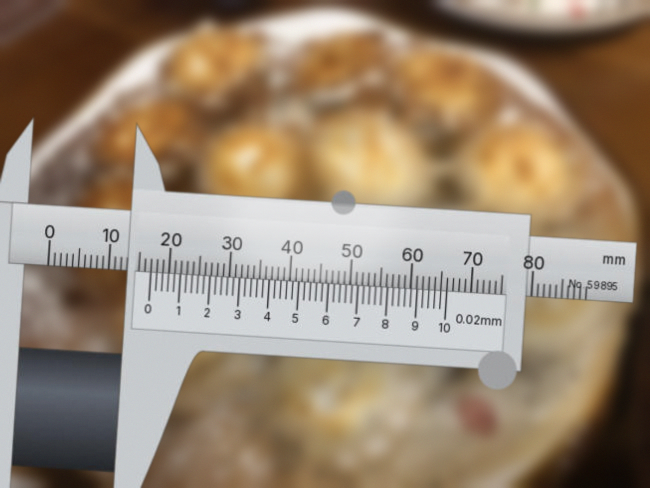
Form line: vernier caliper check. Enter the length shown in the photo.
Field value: 17.0 mm
